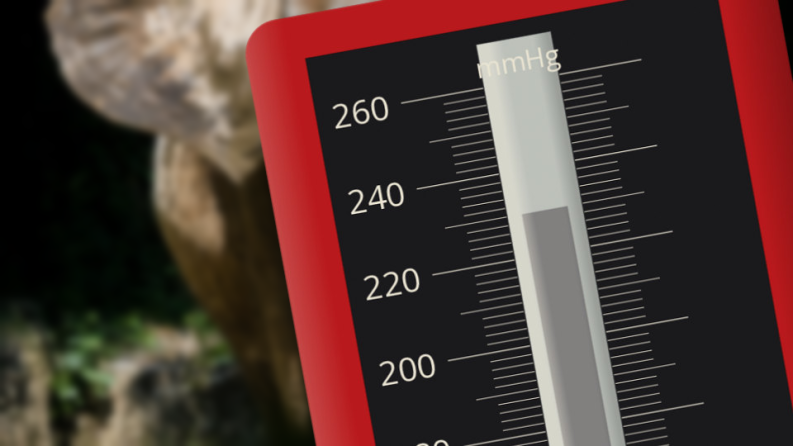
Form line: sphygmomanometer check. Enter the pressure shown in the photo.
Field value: 230 mmHg
